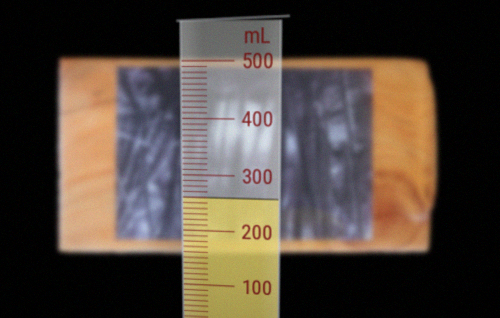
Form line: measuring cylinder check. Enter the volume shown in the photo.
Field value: 260 mL
